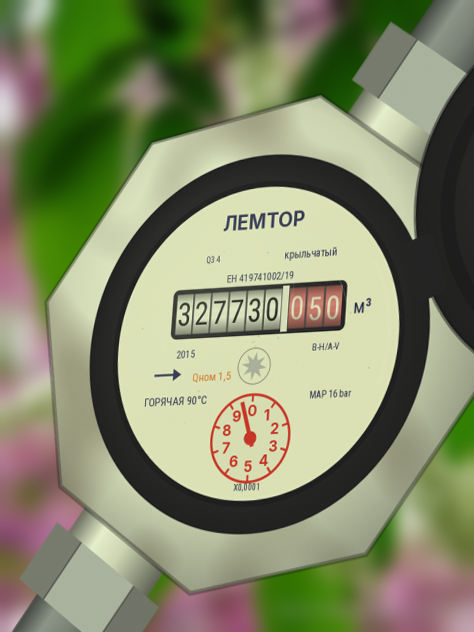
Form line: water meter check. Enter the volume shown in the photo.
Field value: 327730.0499 m³
